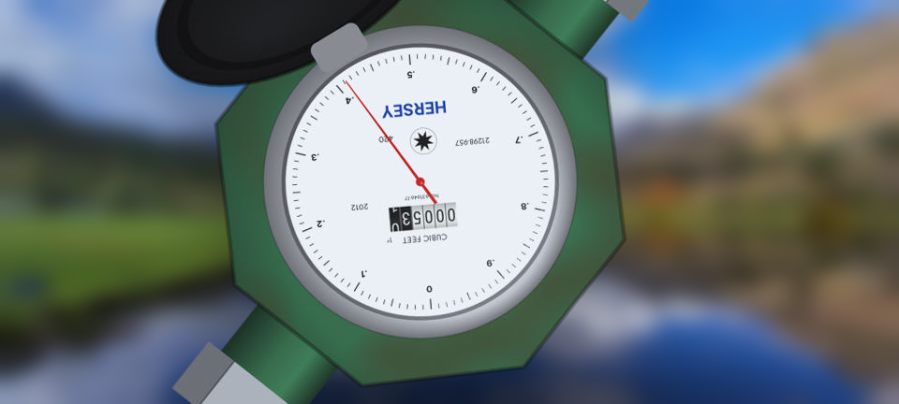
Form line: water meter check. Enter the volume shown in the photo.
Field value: 530.41 ft³
